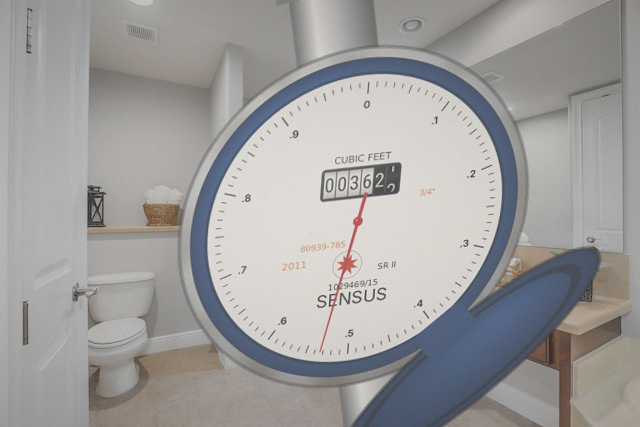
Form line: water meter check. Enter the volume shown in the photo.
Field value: 3621.53 ft³
